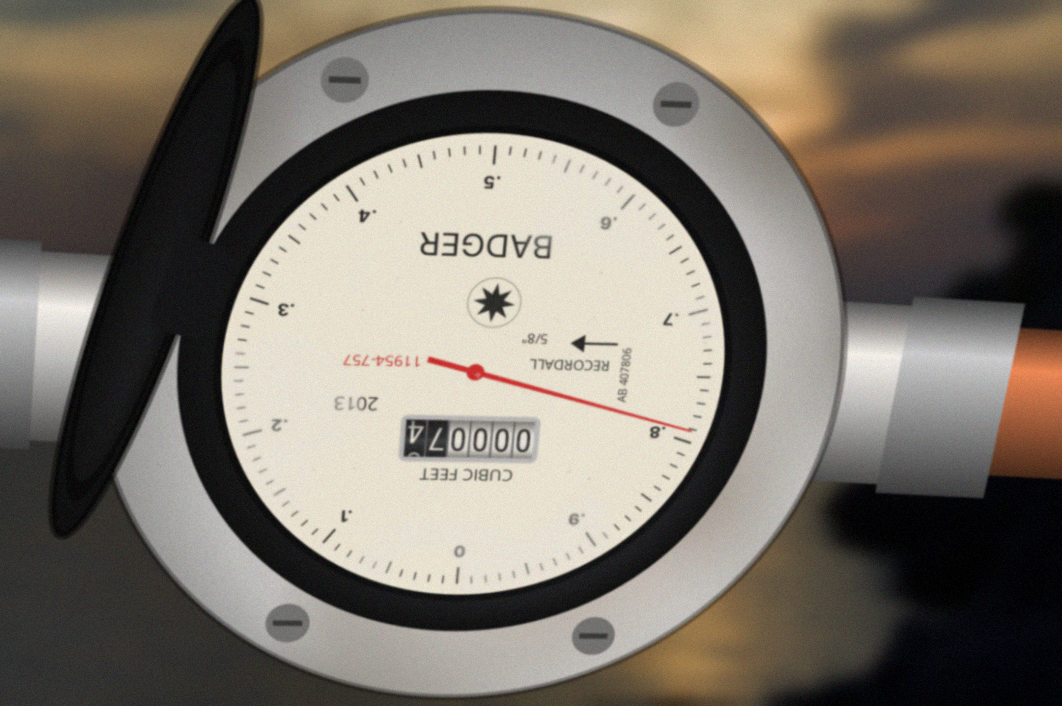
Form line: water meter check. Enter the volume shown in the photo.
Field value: 73.79 ft³
